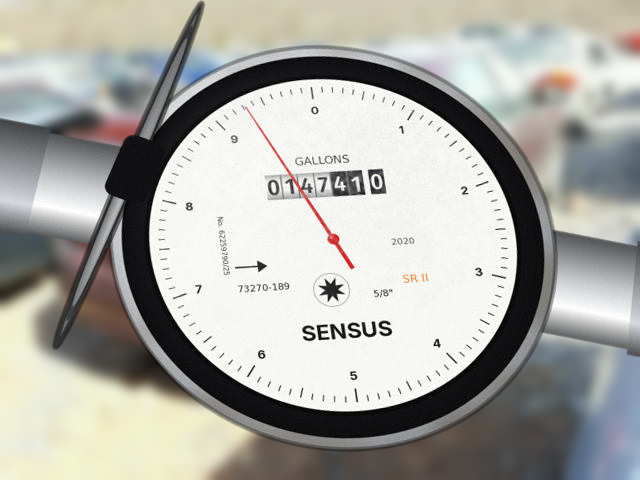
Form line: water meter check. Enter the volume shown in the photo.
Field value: 147409.3 gal
